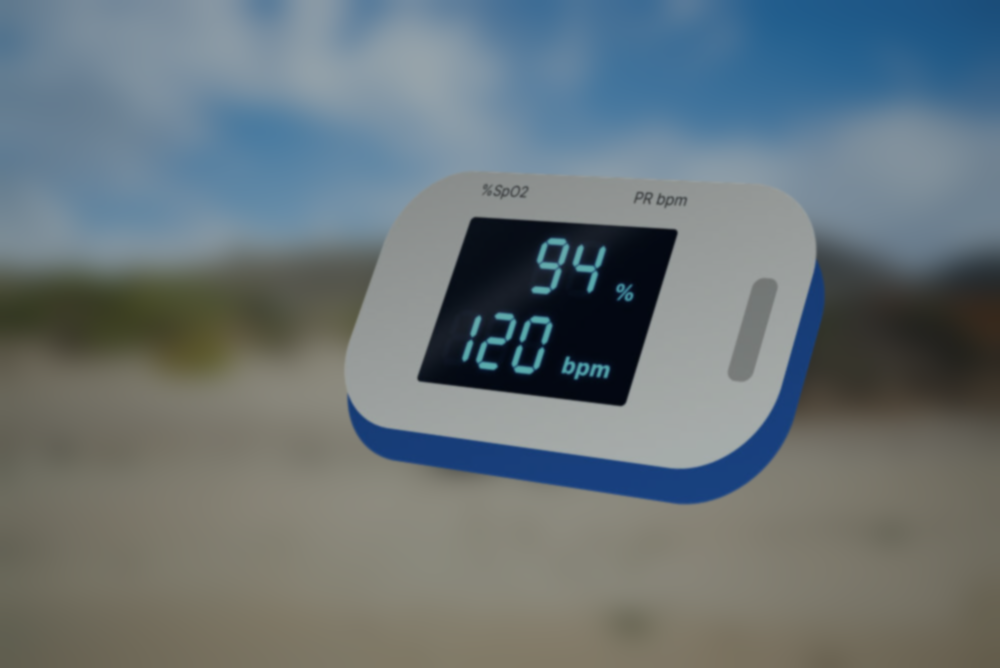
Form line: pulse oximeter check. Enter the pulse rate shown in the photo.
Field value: 120 bpm
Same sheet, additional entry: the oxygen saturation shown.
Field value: 94 %
